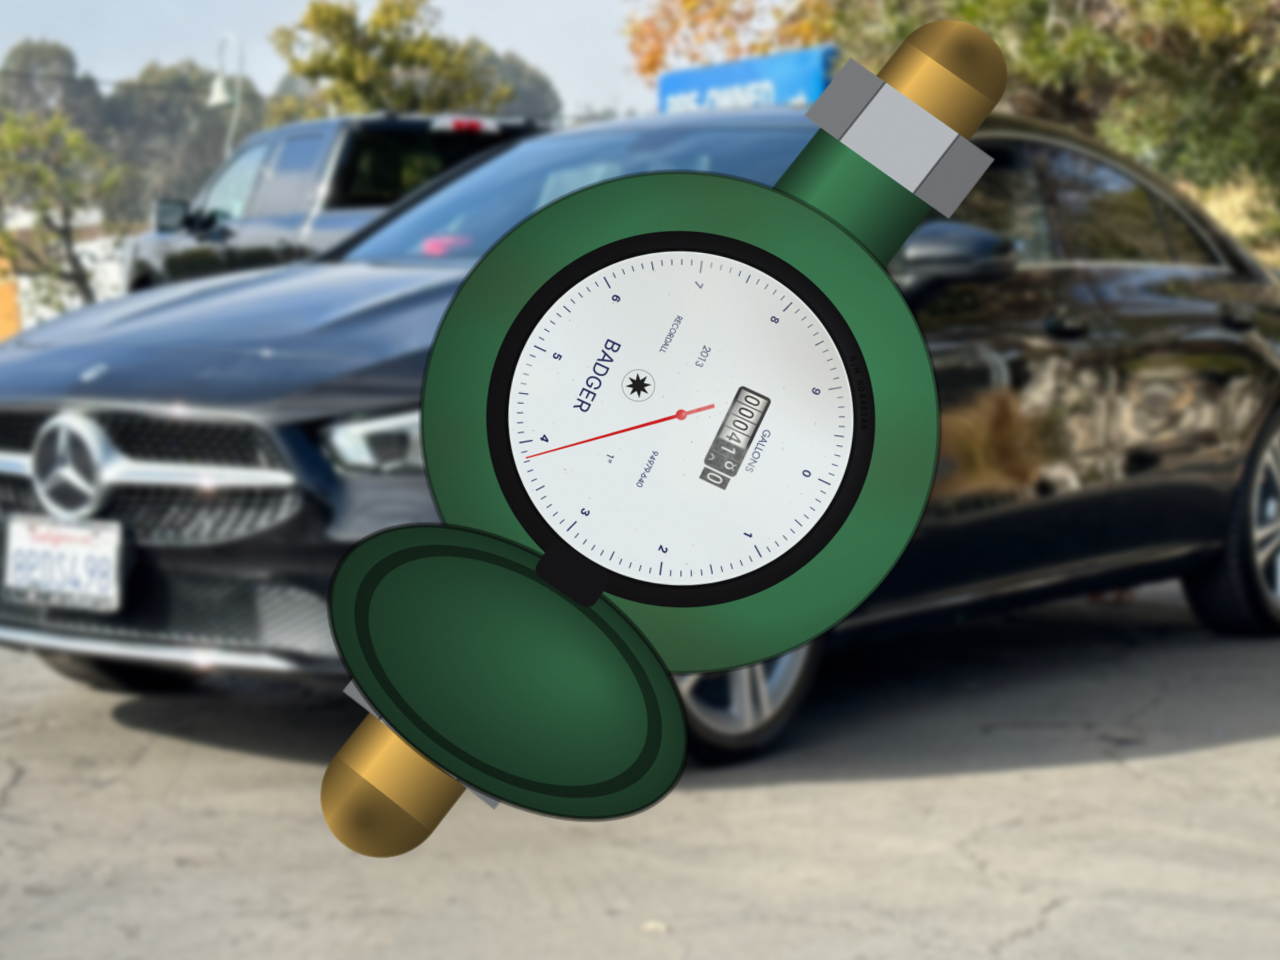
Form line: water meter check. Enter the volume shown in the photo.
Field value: 4183.8 gal
